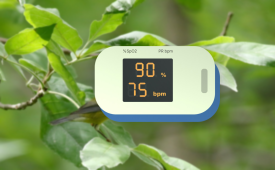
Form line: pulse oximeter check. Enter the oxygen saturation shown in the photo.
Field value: 90 %
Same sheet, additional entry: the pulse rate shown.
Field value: 75 bpm
